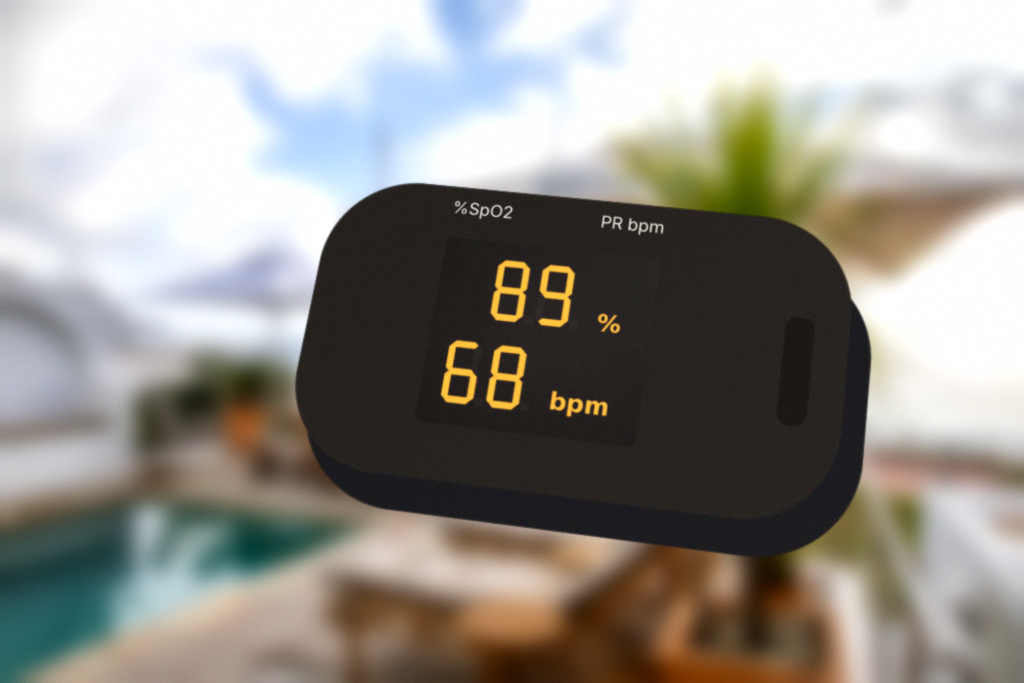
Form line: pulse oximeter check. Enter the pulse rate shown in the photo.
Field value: 68 bpm
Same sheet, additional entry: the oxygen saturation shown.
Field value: 89 %
